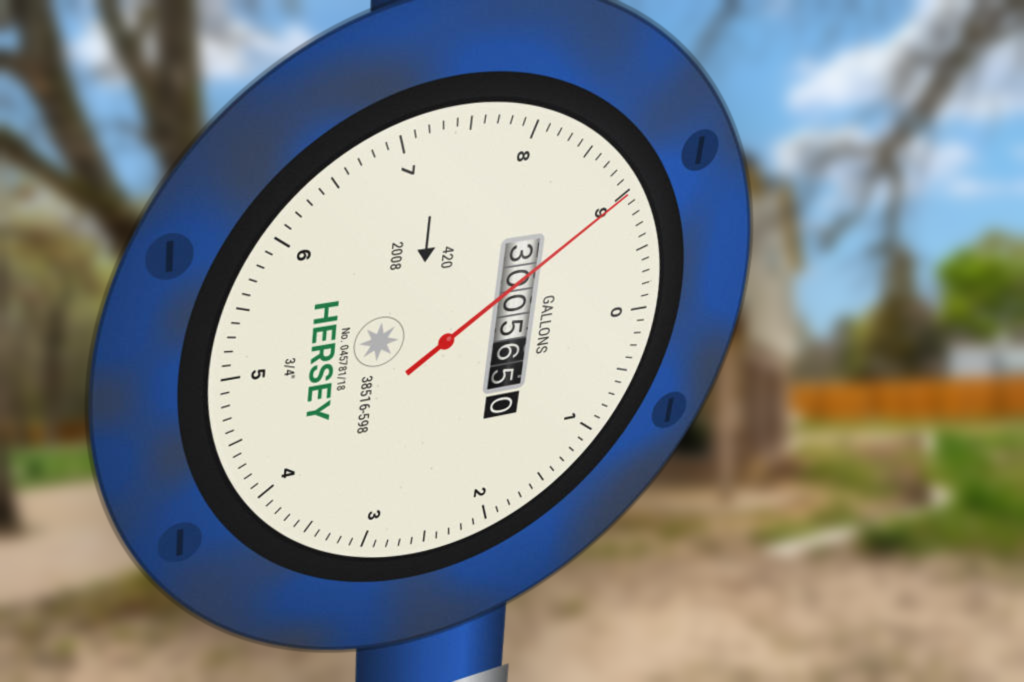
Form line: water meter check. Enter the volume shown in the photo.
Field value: 3005649.0 gal
